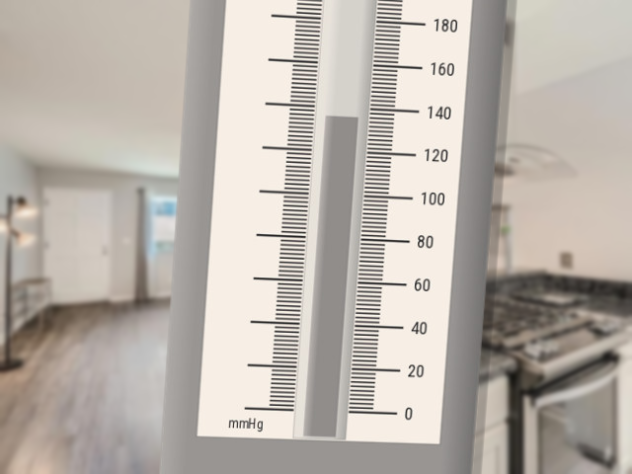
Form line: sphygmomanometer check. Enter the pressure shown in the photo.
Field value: 136 mmHg
